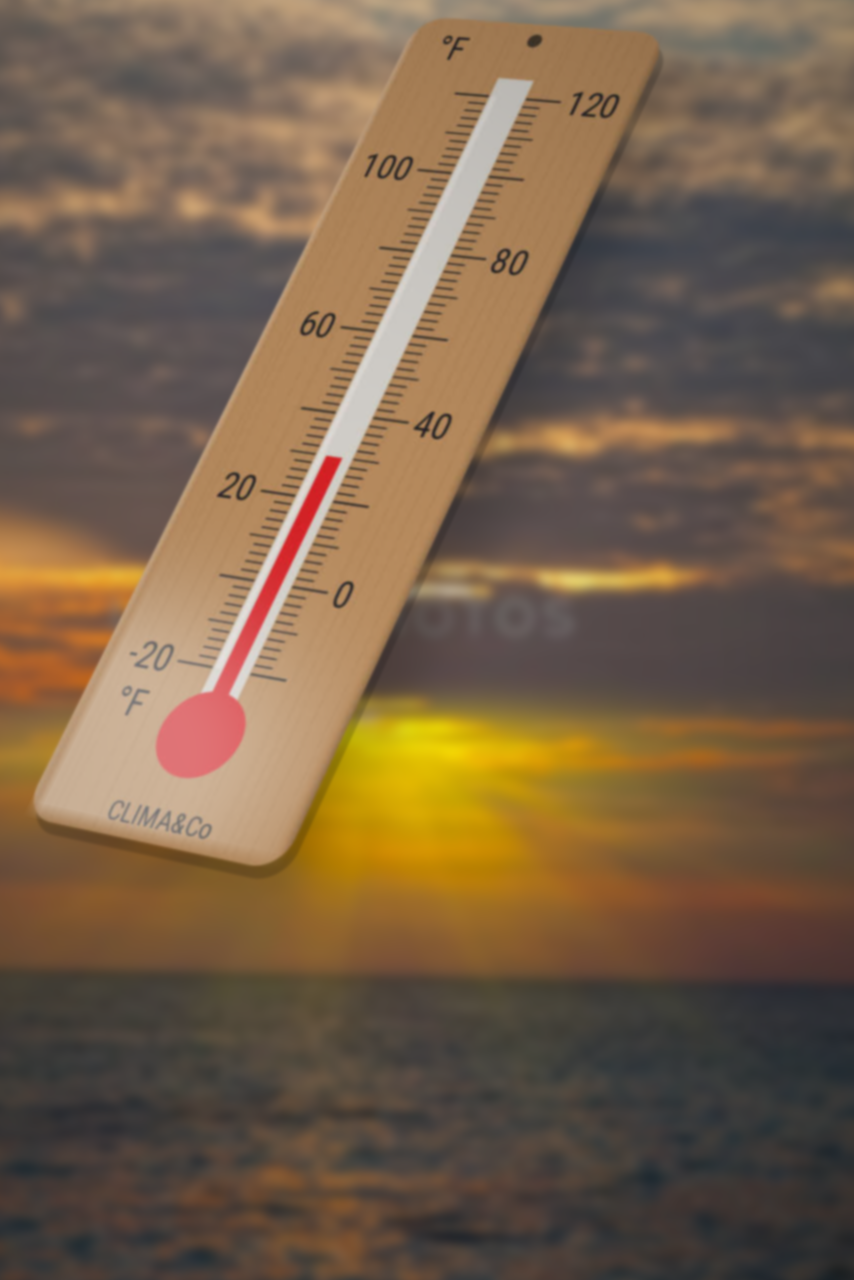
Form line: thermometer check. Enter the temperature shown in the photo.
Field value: 30 °F
